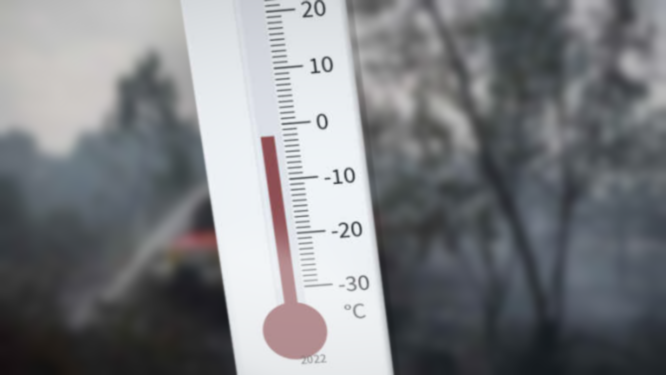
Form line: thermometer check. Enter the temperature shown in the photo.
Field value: -2 °C
